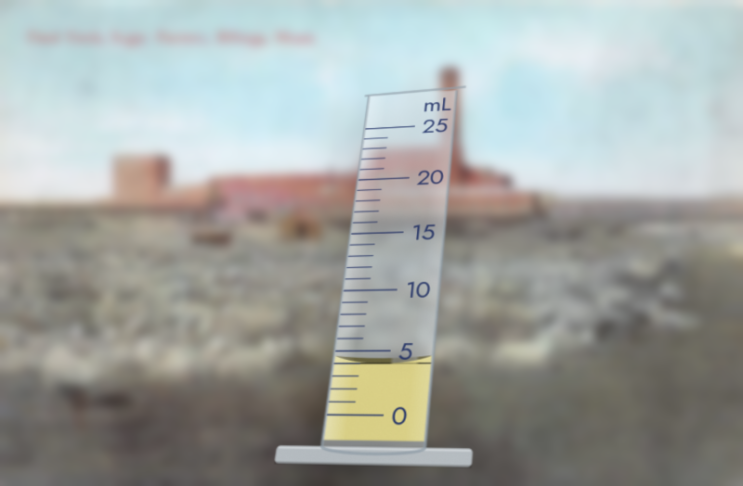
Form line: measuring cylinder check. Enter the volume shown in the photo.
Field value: 4 mL
